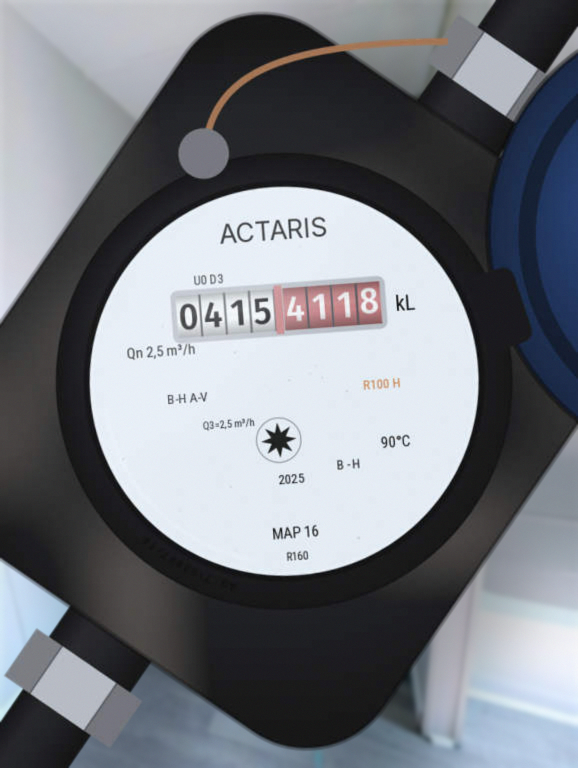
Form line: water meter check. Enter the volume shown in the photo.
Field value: 415.4118 kL
